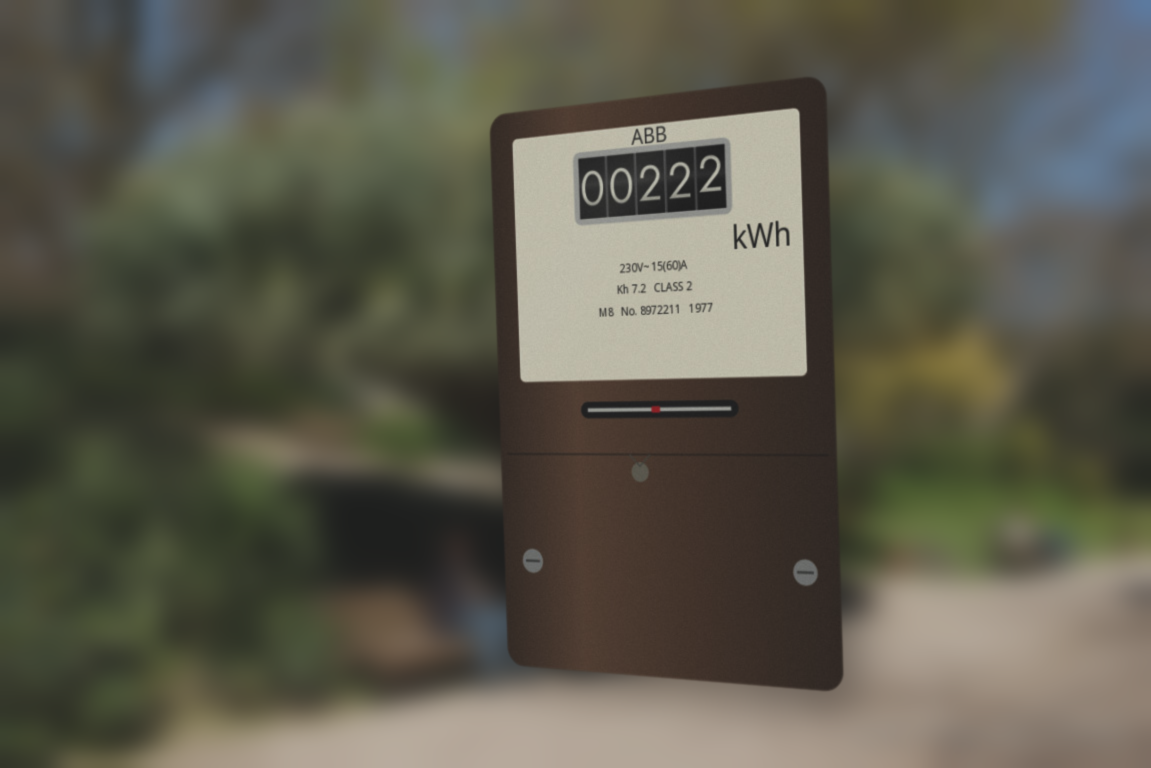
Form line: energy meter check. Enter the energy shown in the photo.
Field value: 222 kWh
